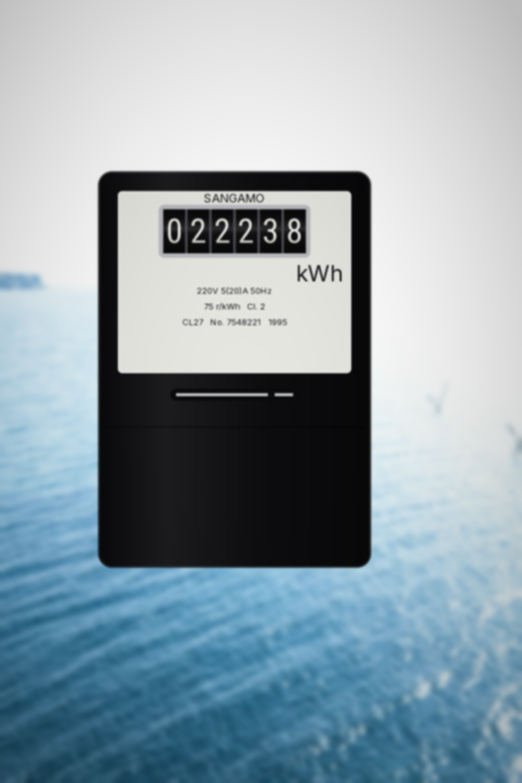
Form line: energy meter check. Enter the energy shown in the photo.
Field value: 22238 kWh
